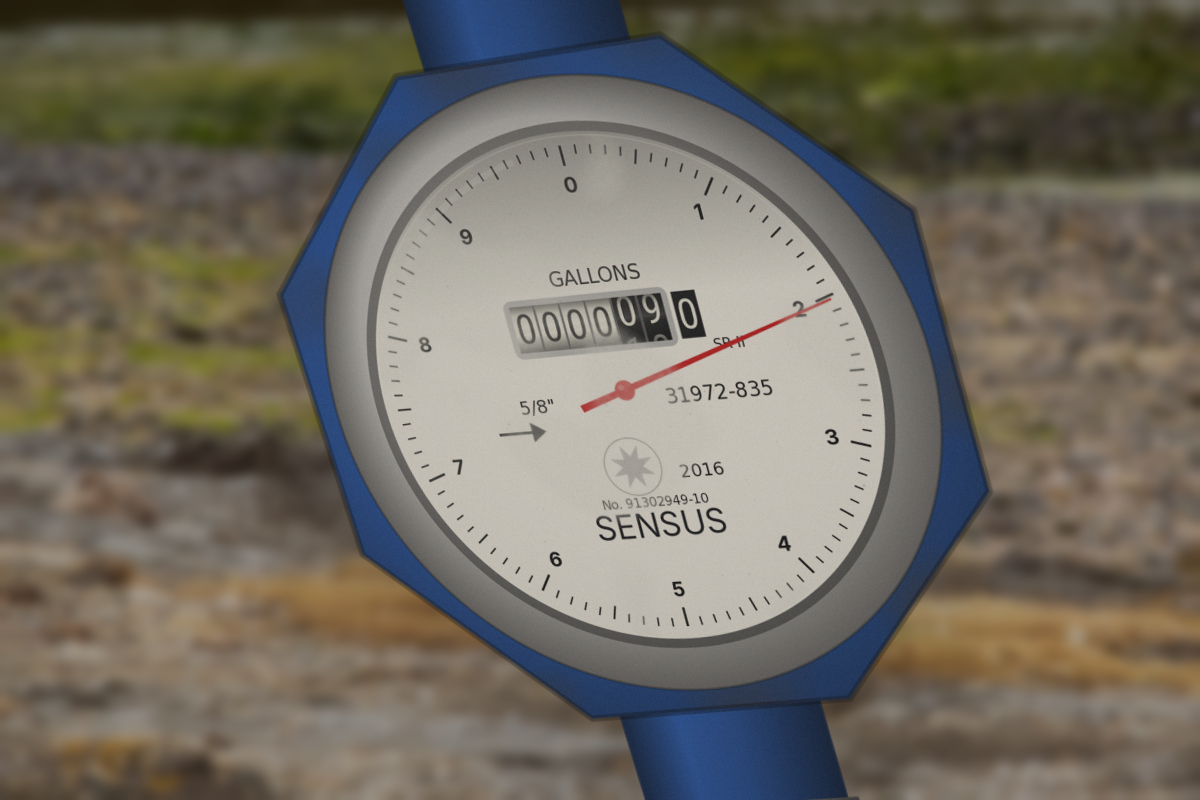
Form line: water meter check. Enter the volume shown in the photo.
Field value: 92.0 gal
